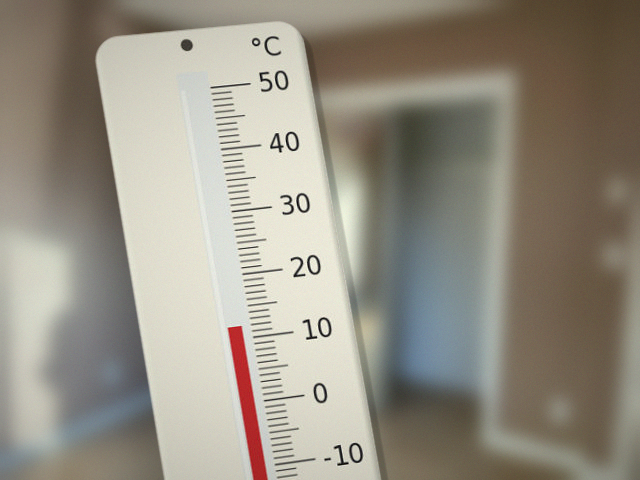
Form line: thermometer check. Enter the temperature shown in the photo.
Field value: 12 °C
